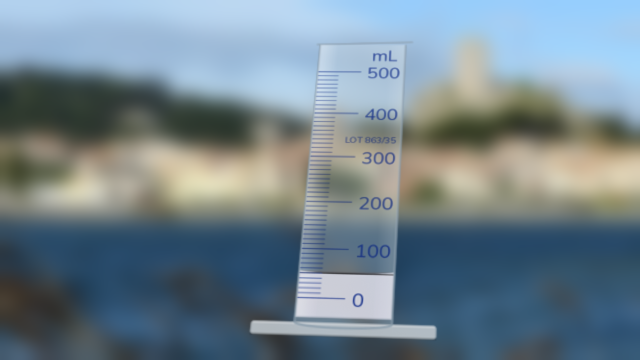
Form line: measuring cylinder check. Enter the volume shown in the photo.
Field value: 50 mL
